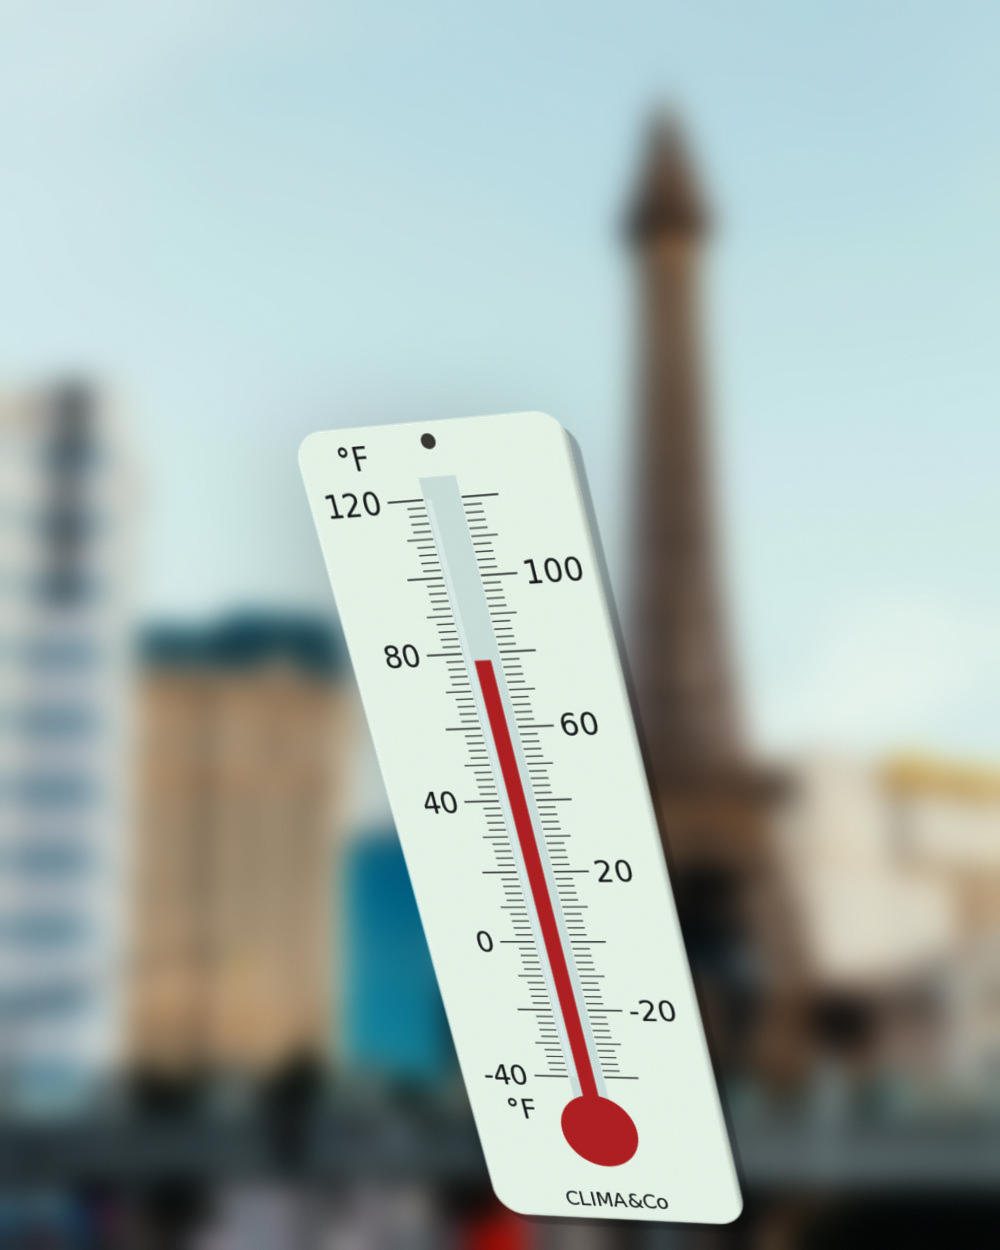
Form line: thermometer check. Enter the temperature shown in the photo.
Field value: 78 °F
